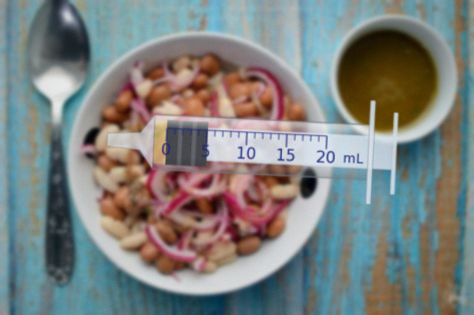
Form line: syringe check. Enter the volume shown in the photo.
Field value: 0 mL
